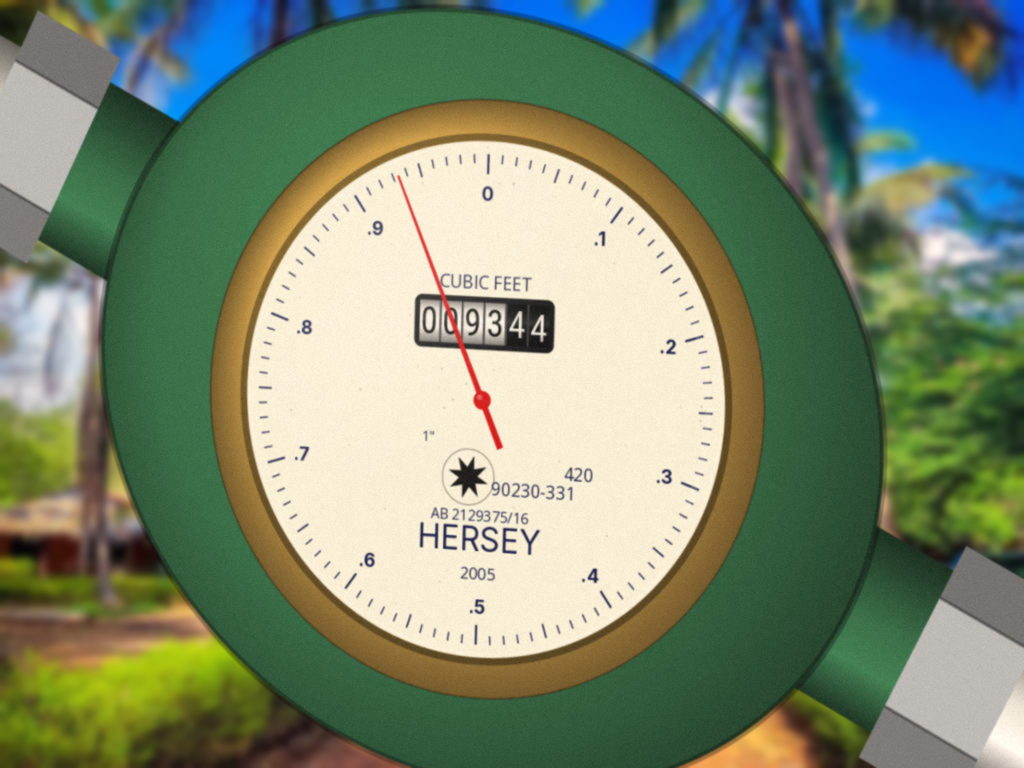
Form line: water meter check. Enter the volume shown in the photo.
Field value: 9343.93 ft³
